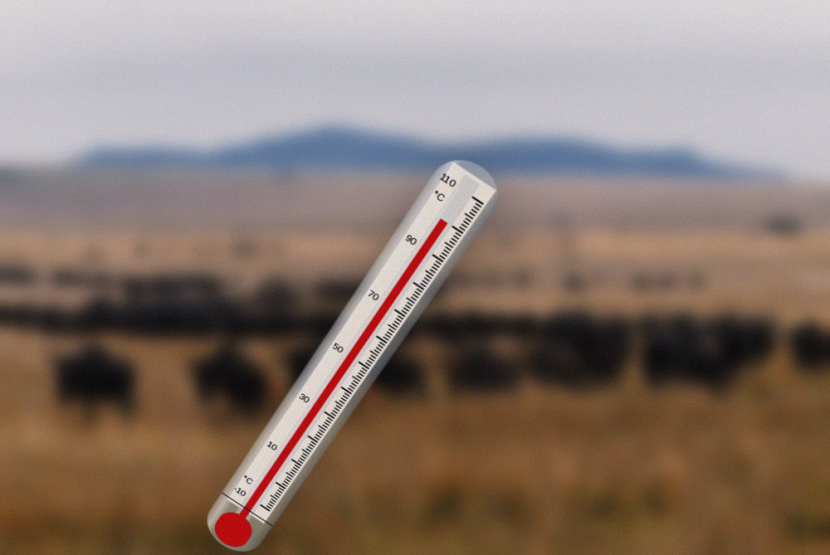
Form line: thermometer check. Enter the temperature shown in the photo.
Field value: 100 °C
